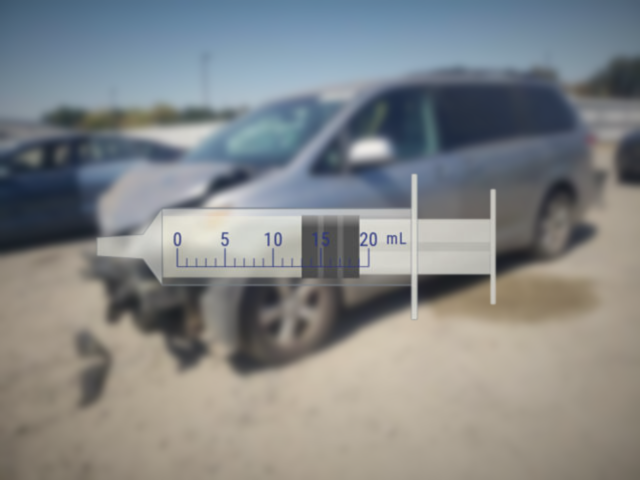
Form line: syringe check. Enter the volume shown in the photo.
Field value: 13 mL
